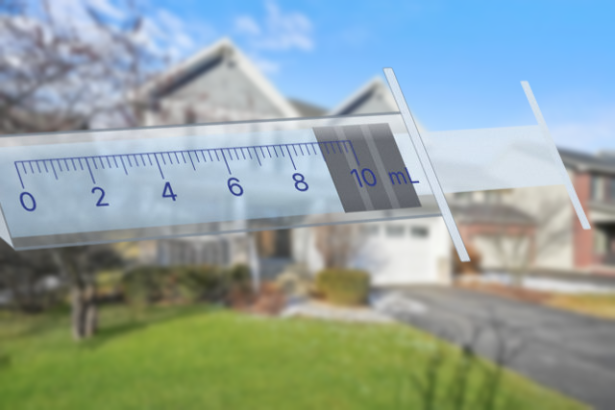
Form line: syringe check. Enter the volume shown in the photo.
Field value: 9 mL
